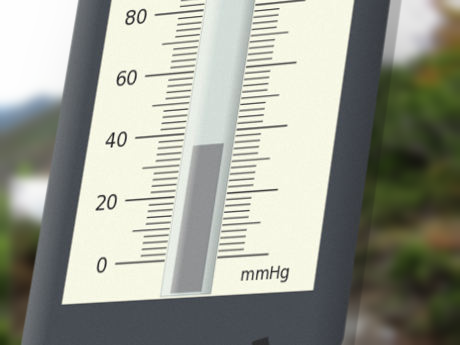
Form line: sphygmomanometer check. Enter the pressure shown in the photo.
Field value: 36 mmHg
